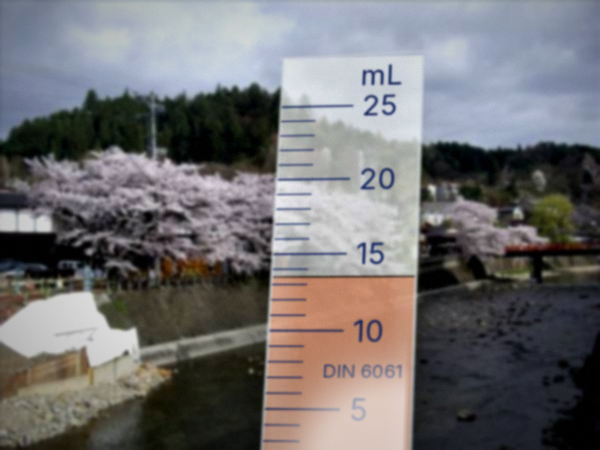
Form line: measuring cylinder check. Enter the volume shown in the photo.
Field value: 13.5 mL
